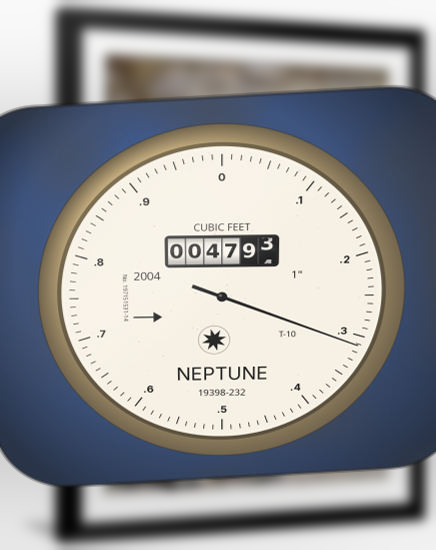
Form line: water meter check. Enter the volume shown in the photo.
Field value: 4793.31 ft³
